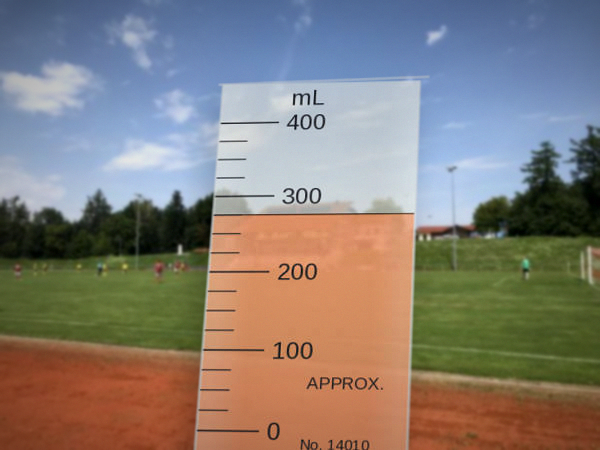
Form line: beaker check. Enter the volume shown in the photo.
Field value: 275 mL
